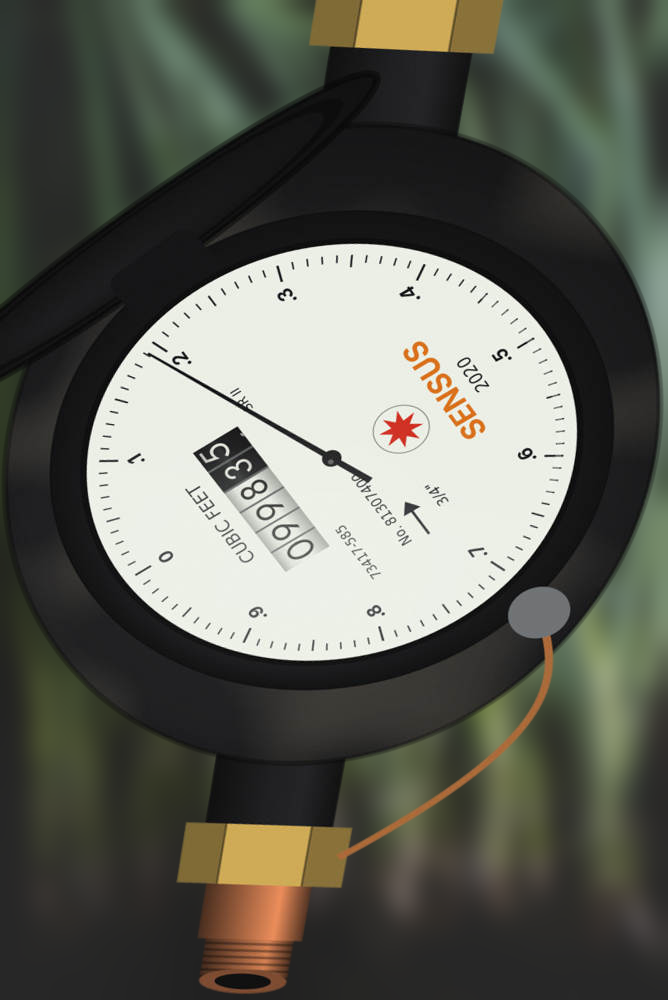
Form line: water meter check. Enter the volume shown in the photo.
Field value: 99835.19 ft³
